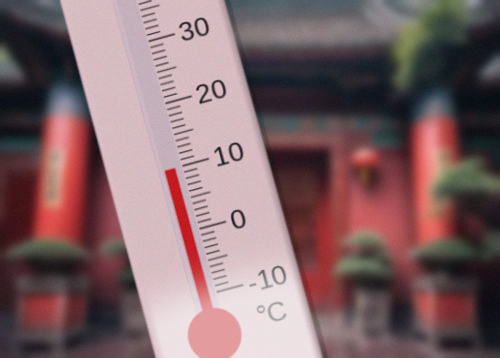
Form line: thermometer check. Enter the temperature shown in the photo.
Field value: 10 °C
